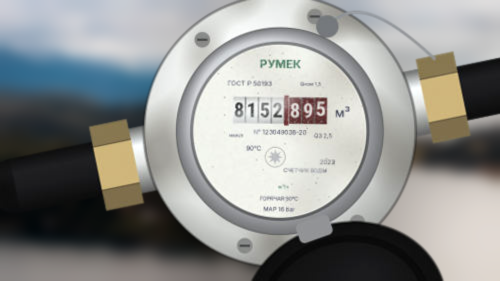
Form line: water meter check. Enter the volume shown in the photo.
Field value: 8152.895 m³
